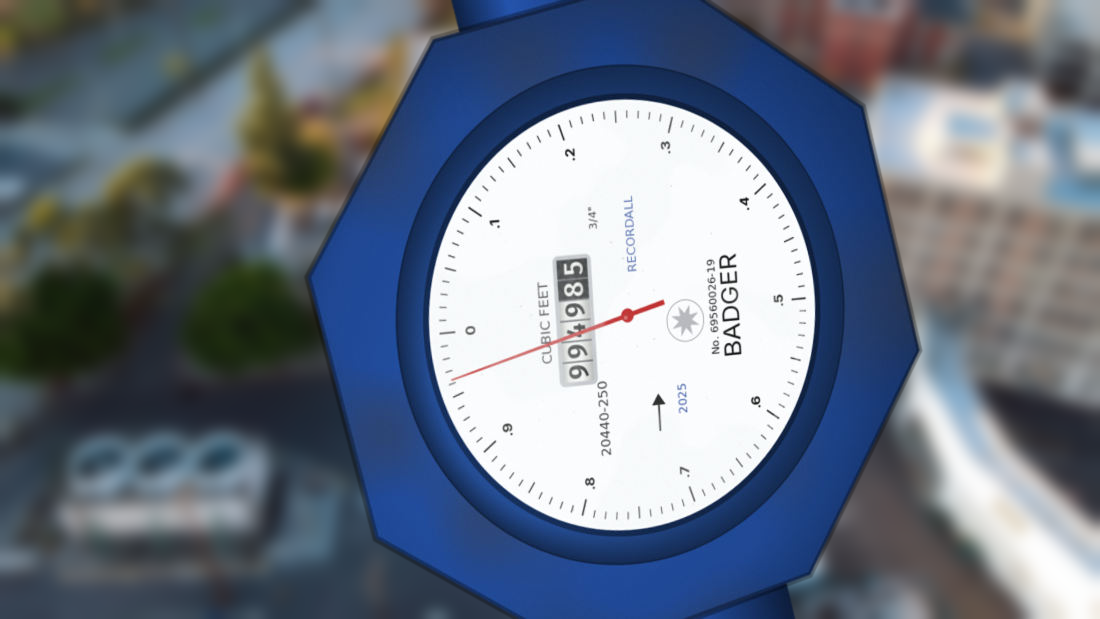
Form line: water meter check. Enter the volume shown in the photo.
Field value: 994984.96 ft³
